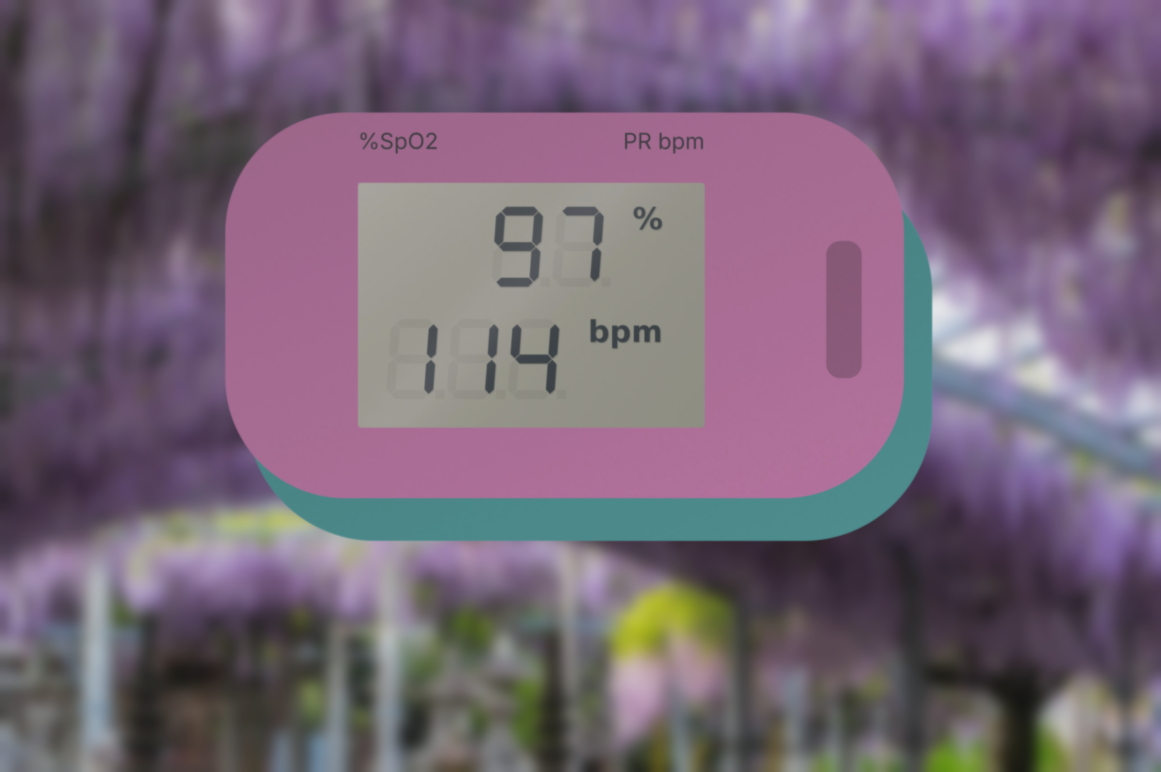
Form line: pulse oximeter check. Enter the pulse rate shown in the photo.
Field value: 114 bpm
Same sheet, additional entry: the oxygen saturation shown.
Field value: 97 %
